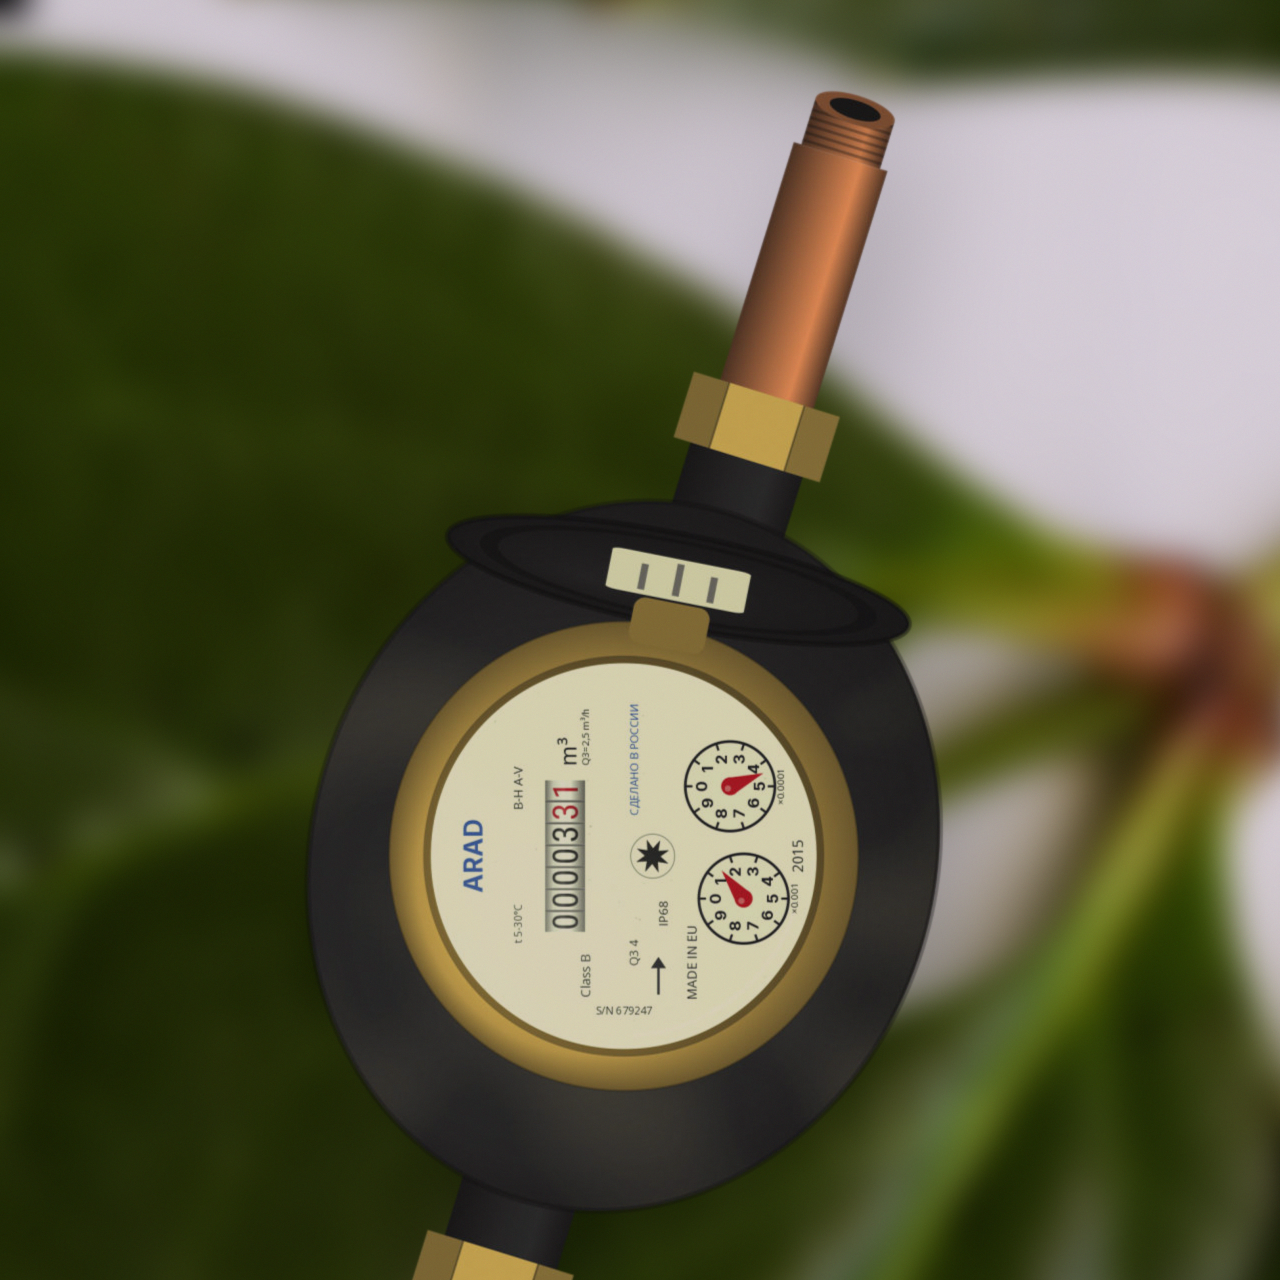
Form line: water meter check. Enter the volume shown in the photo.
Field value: 3.3114 m³
